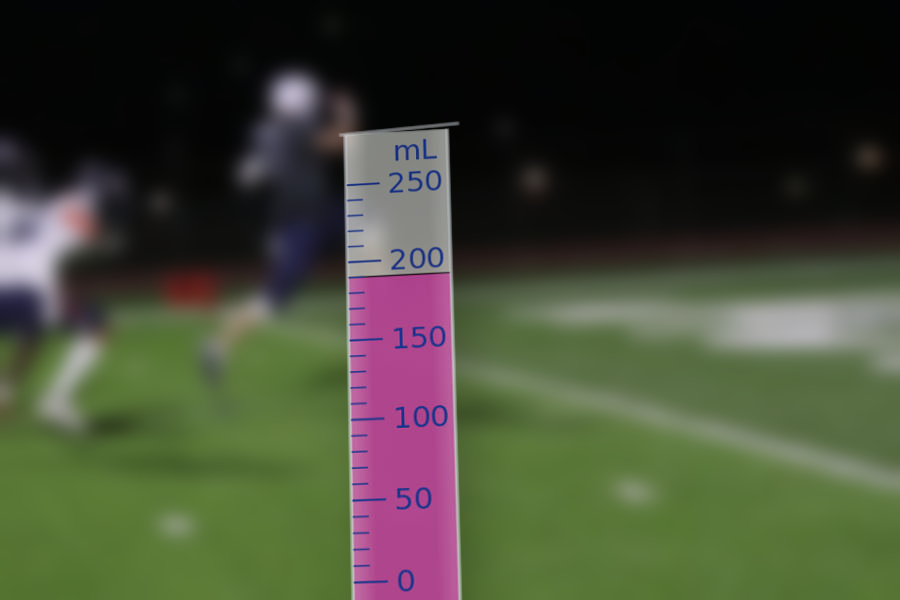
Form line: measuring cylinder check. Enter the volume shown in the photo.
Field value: 190 mL
